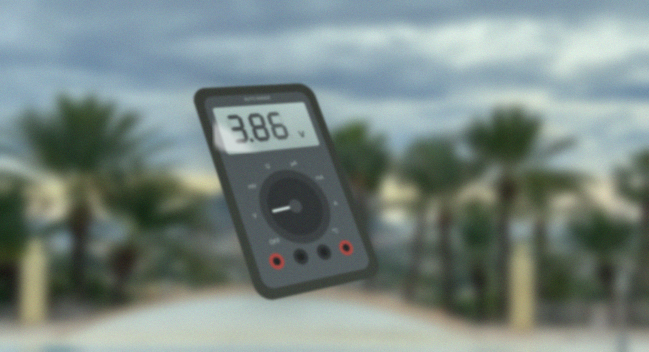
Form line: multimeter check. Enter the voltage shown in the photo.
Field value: 3.86 V
